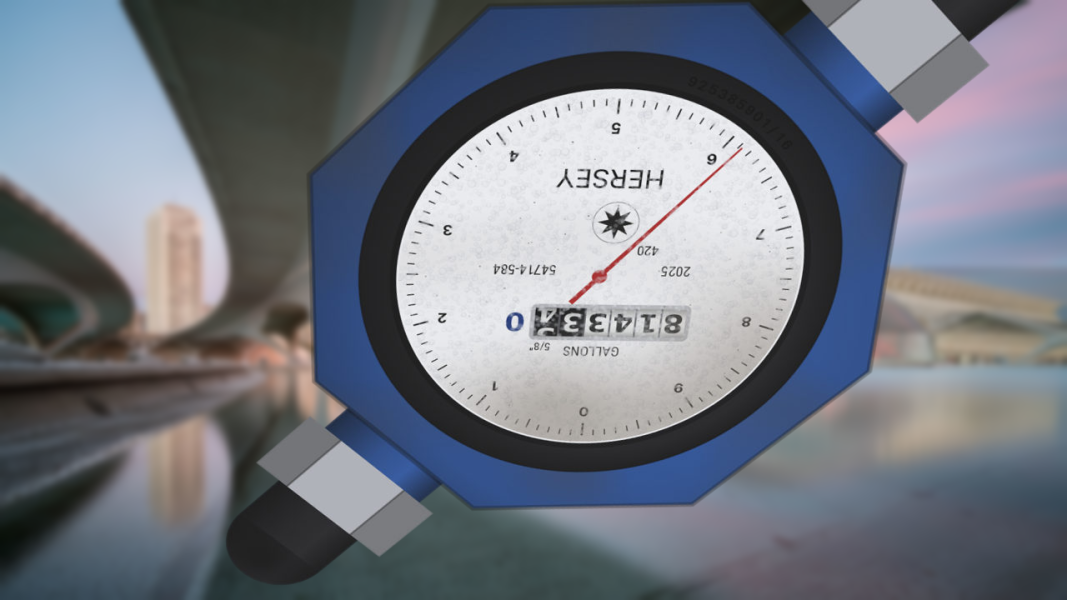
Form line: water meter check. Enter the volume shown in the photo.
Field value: 8143336.1 gal
